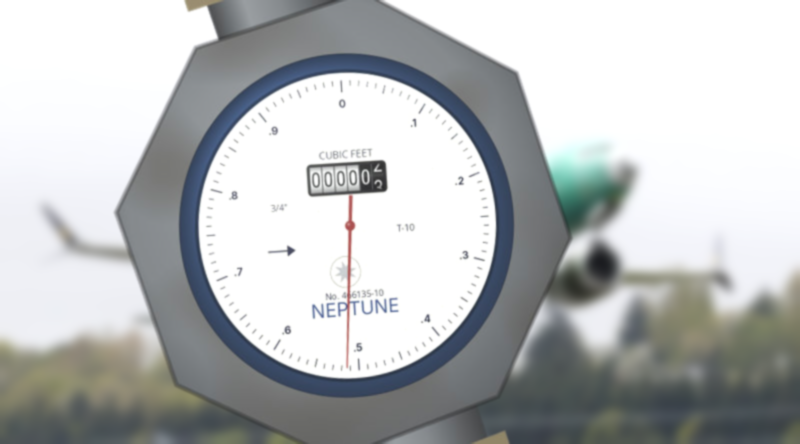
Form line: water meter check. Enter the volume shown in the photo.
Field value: 2.51 ft³
